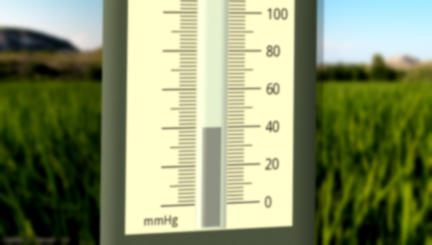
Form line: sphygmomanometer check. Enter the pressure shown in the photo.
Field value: 40 mmHg
